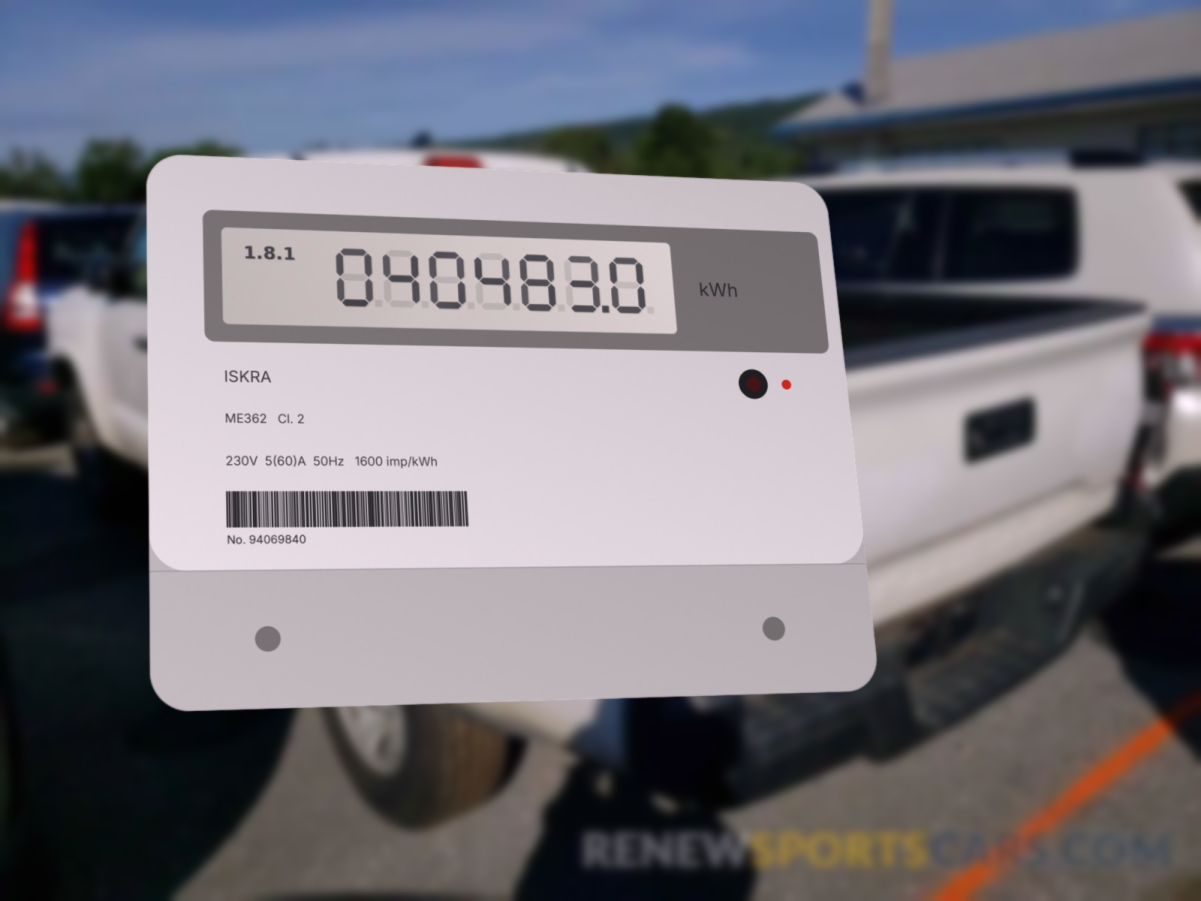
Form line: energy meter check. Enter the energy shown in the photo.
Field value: 40483.0 kWh
